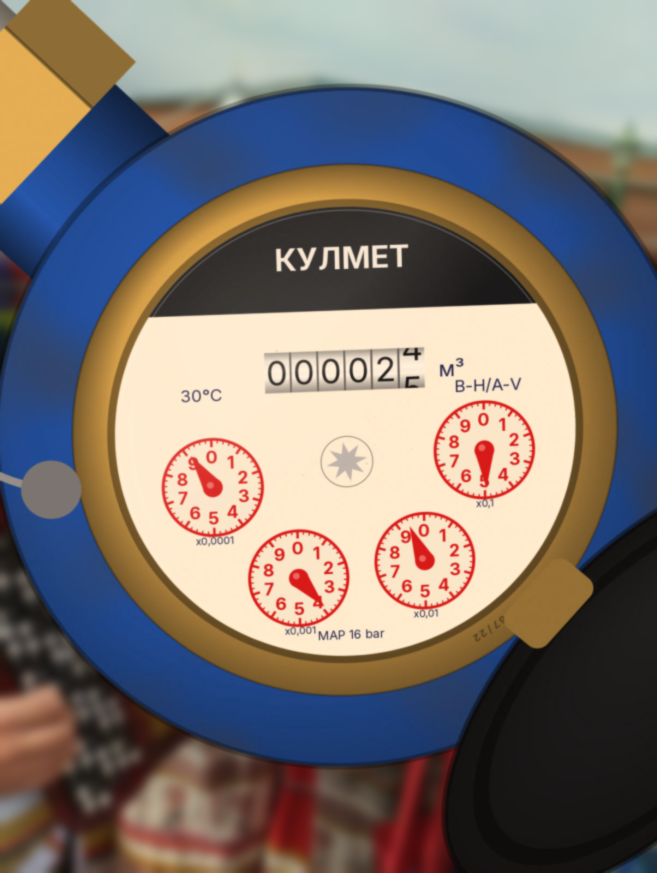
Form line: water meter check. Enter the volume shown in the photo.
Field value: 24.4939 m³
